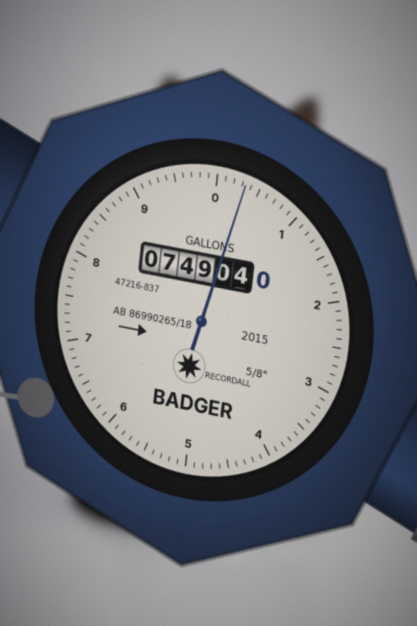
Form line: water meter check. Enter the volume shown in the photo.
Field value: 749040.3 gal
